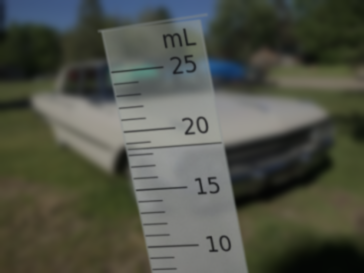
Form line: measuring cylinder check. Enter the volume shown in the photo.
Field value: 18.5 mL
